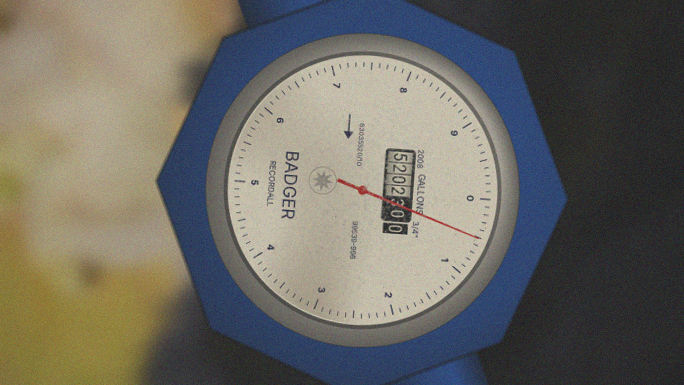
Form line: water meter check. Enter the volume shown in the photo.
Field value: 5202300.5 gal
